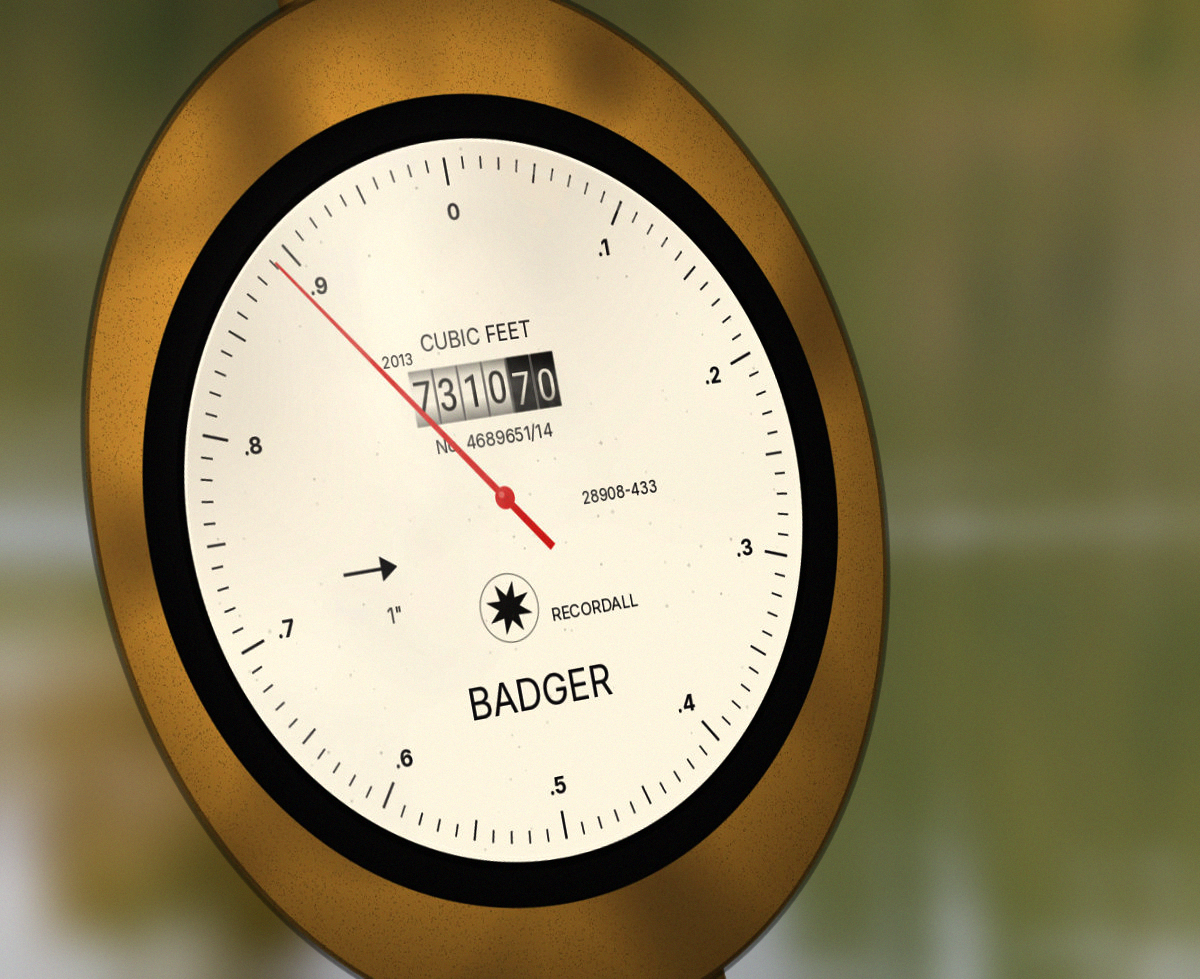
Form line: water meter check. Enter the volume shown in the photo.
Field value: 731069.89 ft³
